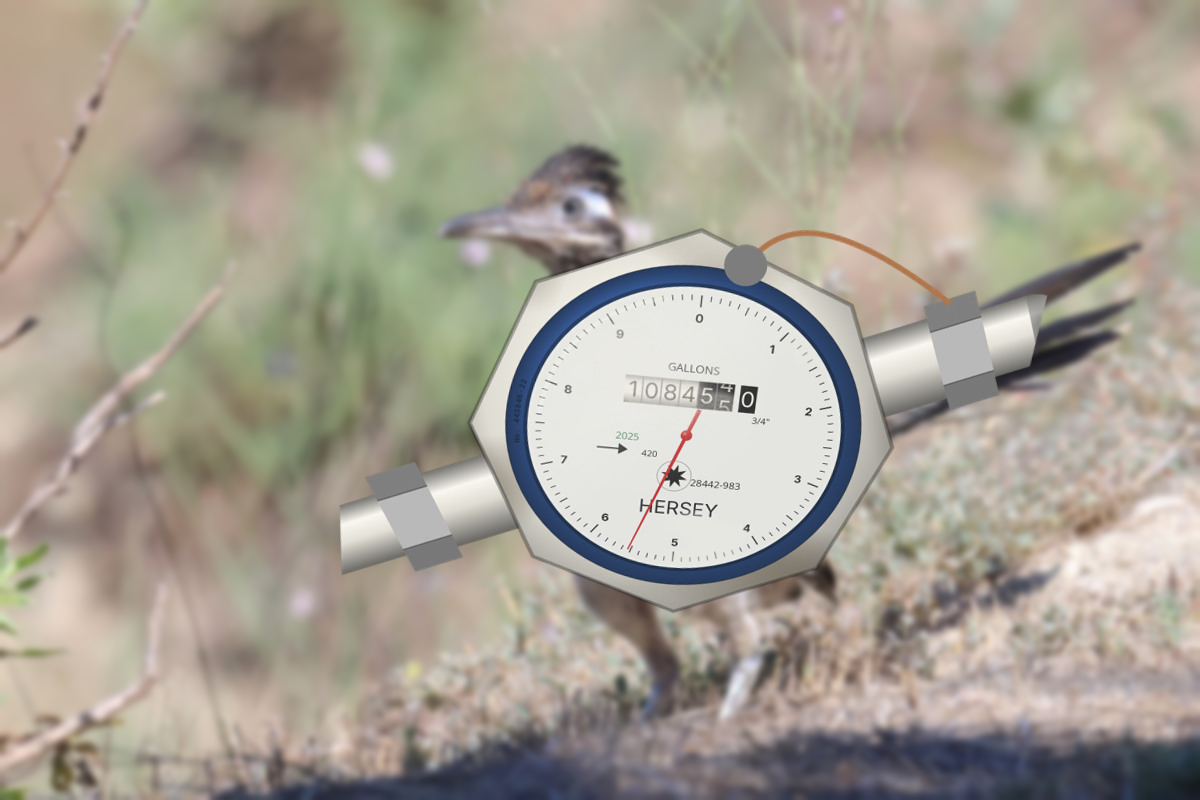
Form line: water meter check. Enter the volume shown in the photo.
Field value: 1084545.5 gal
